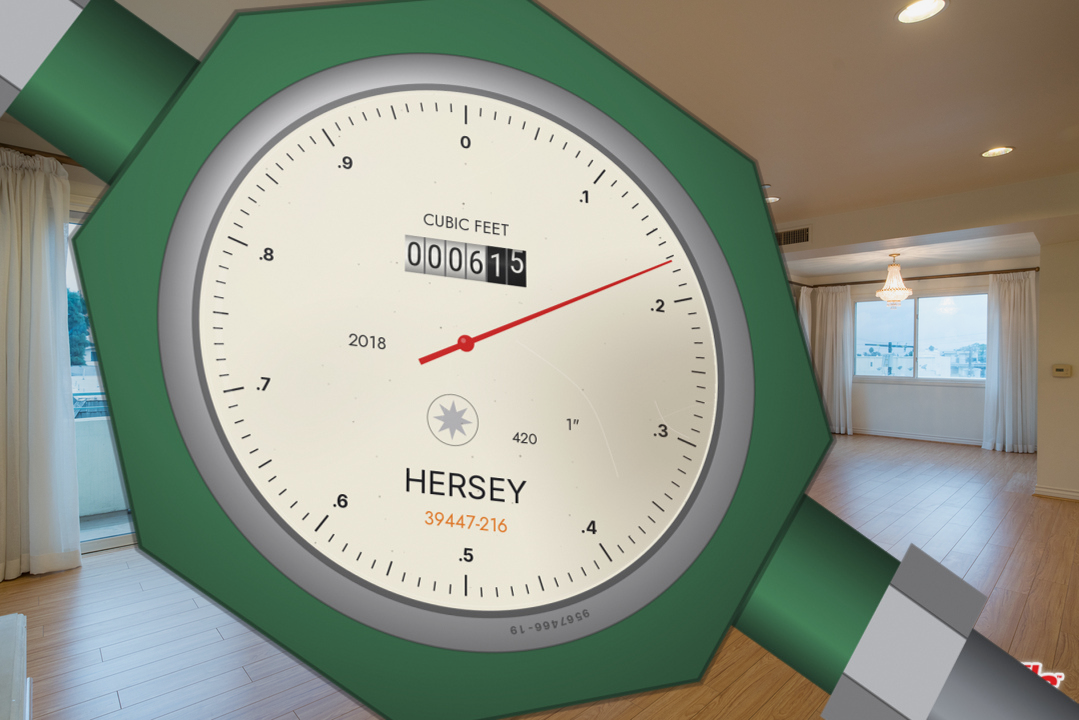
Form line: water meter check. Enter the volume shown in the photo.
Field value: 615.17 ft³
